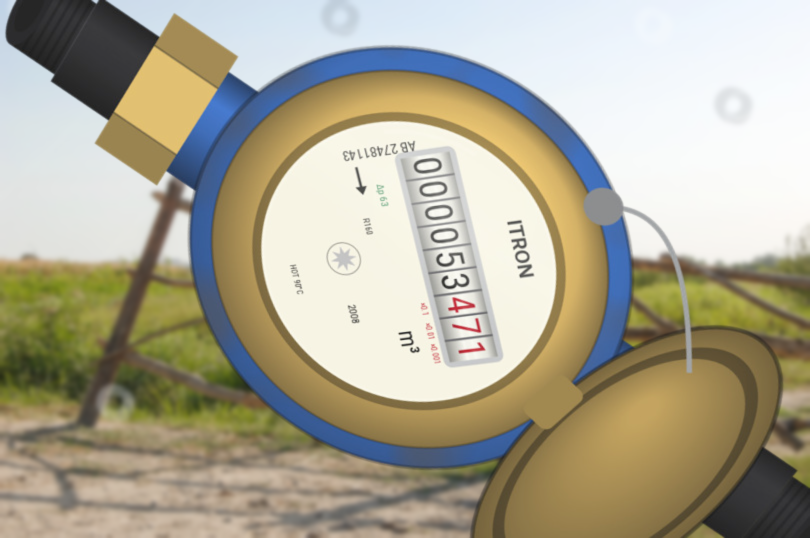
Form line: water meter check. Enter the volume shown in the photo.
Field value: 53.471 m³
